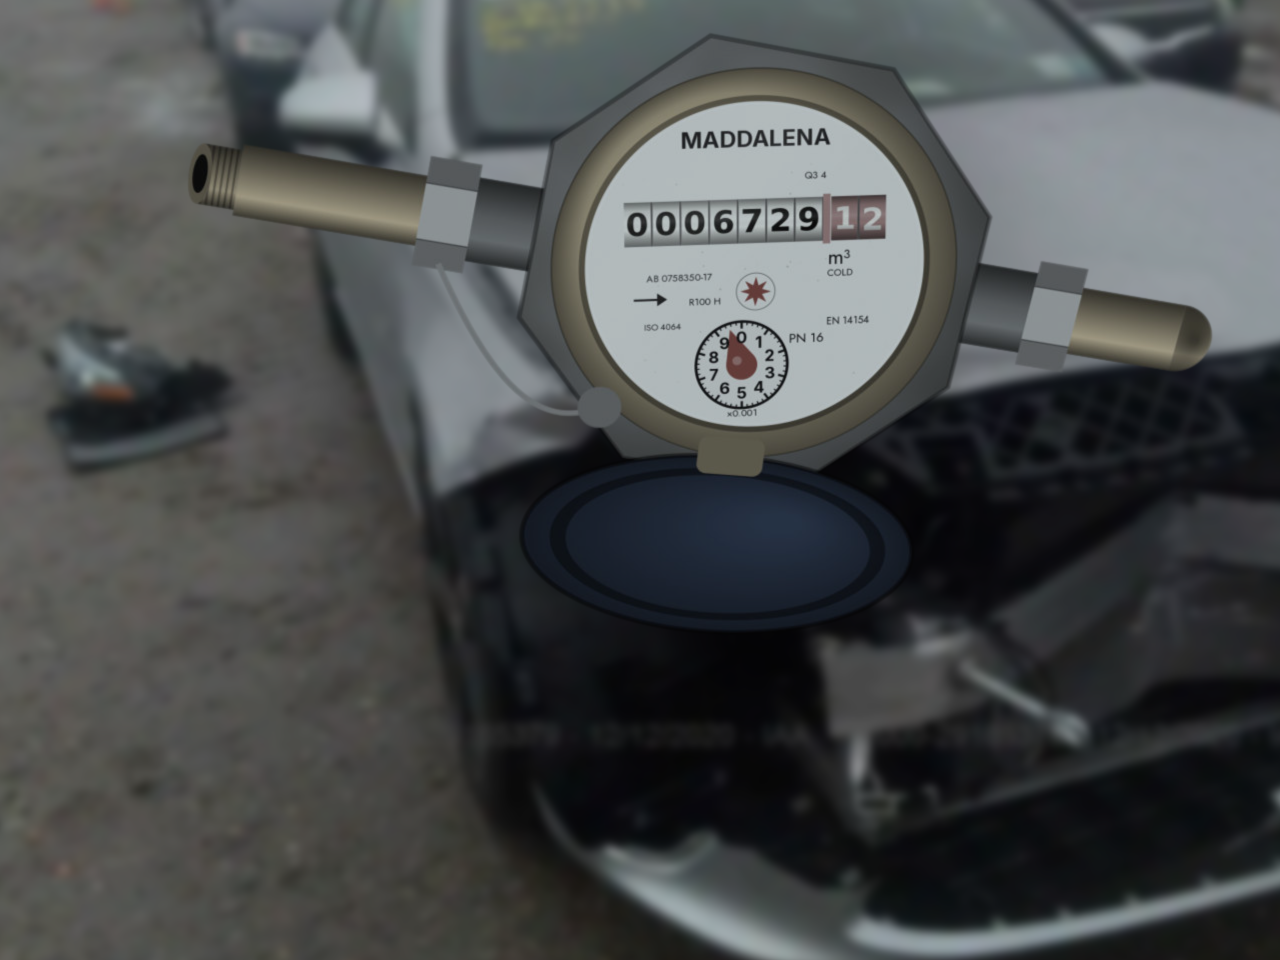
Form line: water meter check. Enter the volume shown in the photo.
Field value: 6729.119 m³
